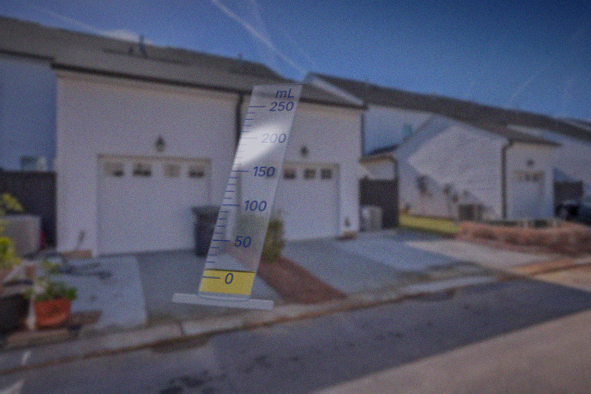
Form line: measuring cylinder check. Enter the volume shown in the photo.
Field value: 10 mL
